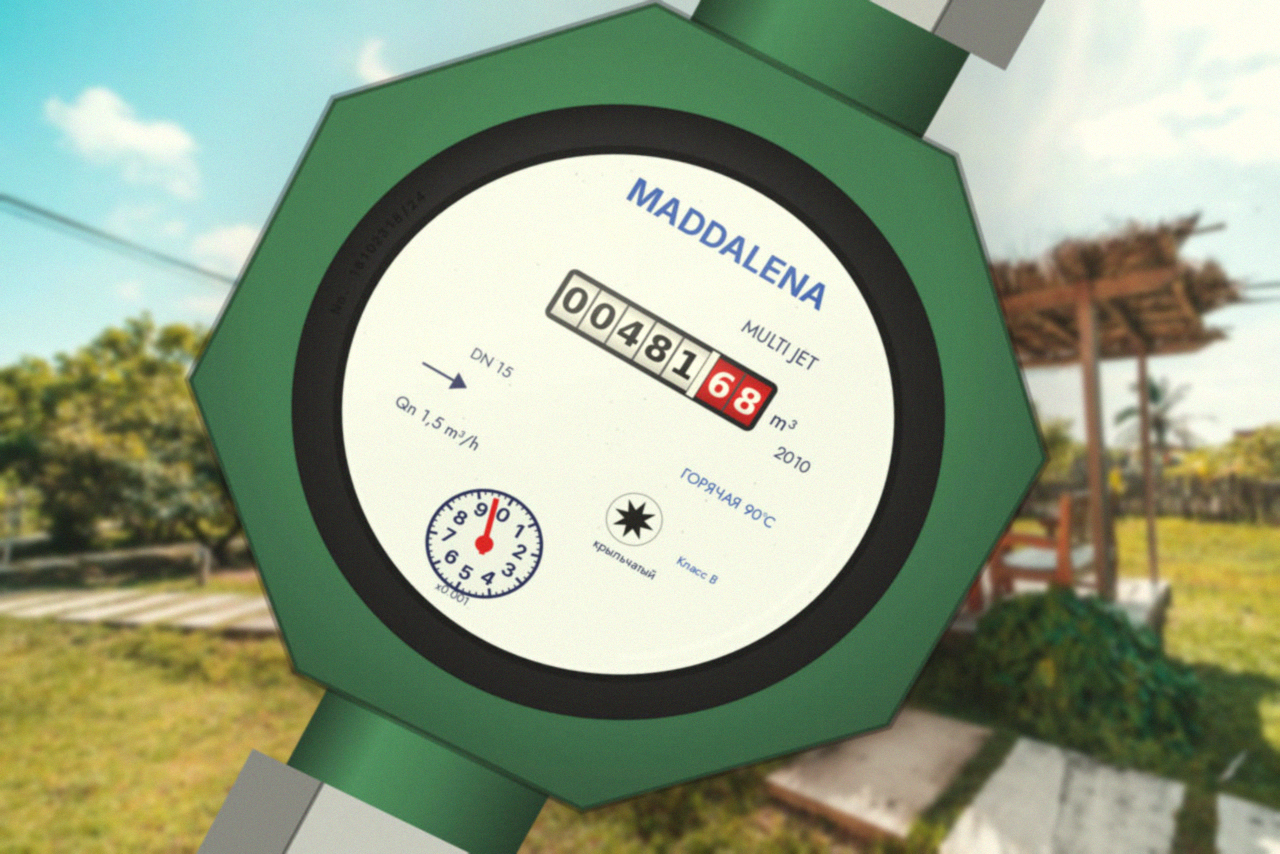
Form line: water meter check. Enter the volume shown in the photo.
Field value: 481.679 m³
